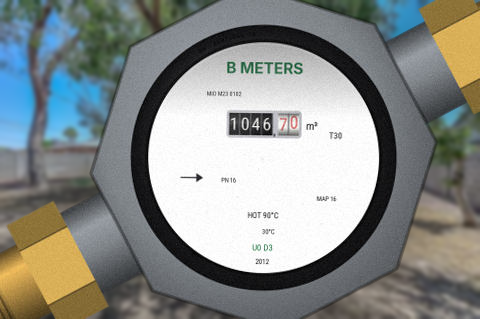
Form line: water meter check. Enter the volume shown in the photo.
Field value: 1046.70 m³
